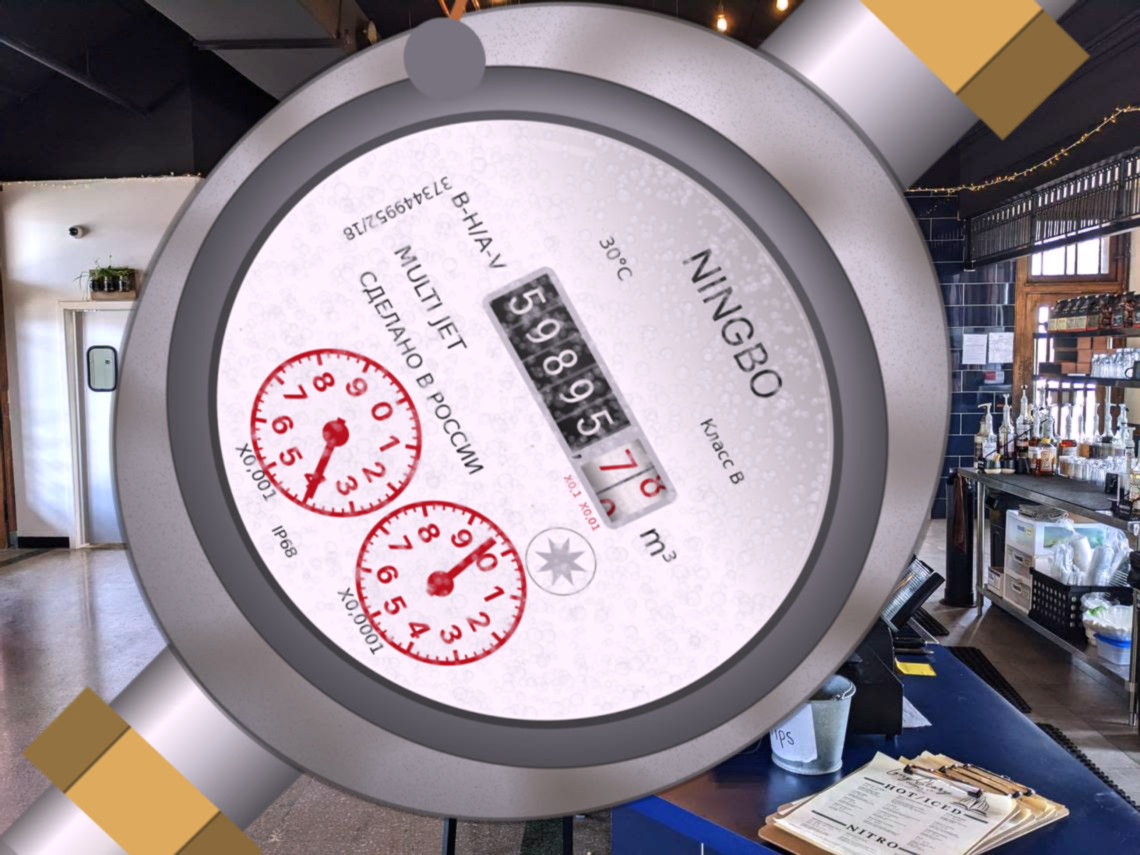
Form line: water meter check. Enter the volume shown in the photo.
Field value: 59895.7839 m³
